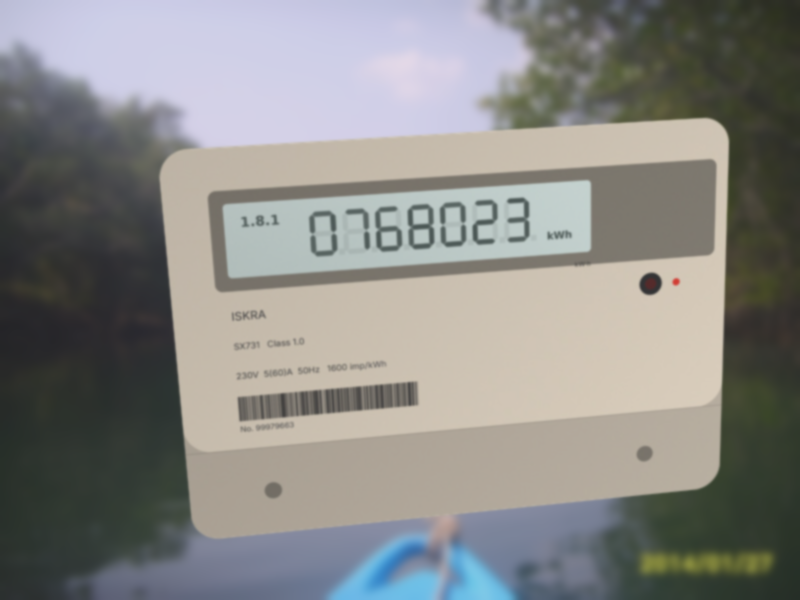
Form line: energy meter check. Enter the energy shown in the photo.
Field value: 768023 kWh
